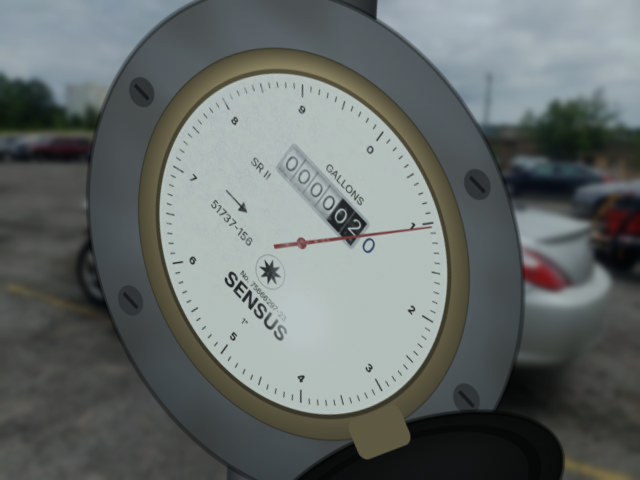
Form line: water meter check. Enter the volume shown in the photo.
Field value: 21.0 gal
